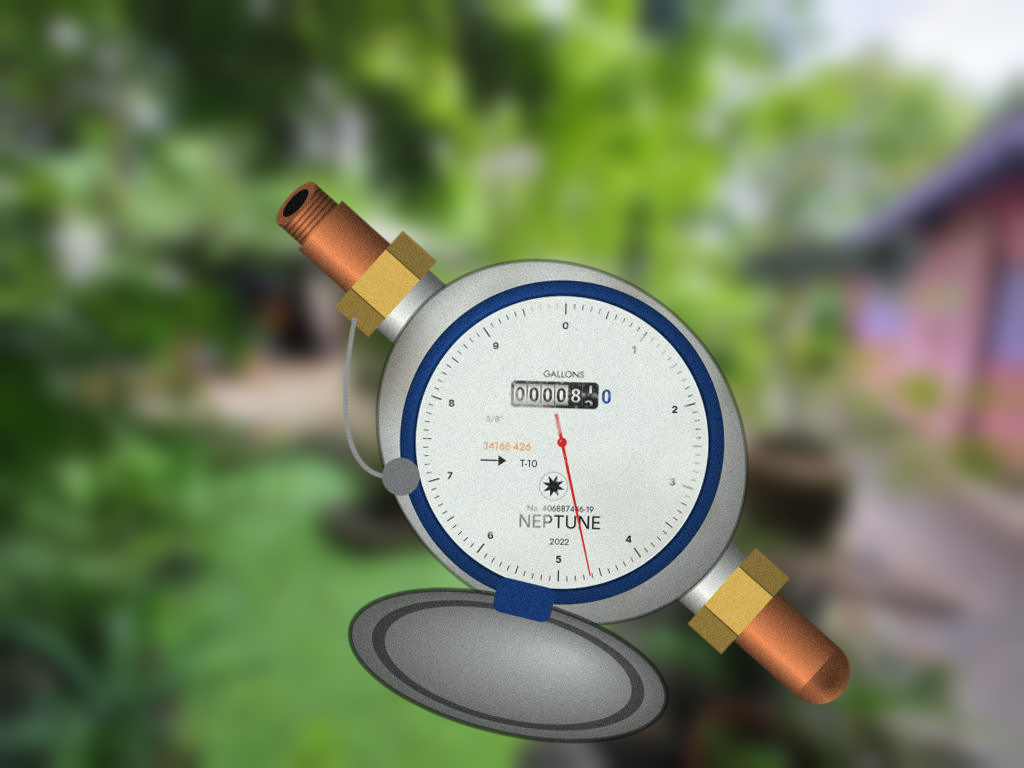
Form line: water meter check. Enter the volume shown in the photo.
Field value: 814.6 gal
